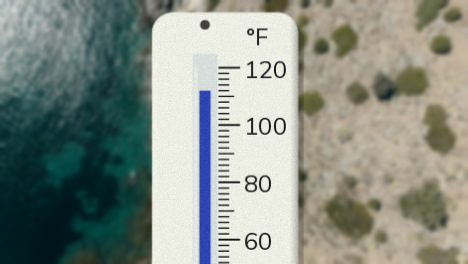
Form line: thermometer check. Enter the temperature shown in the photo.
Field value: 112 °F
